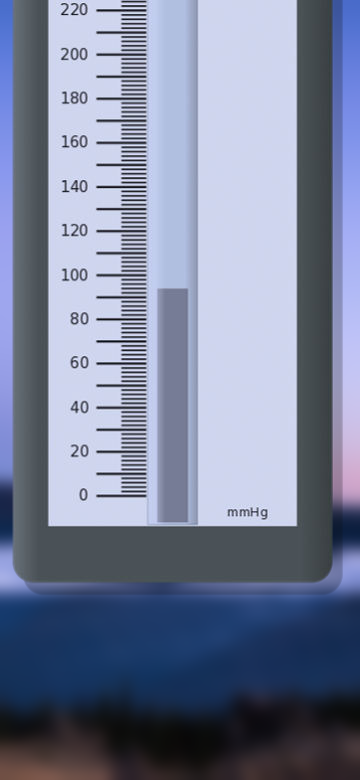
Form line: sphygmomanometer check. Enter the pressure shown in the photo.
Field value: 94 mmHg
